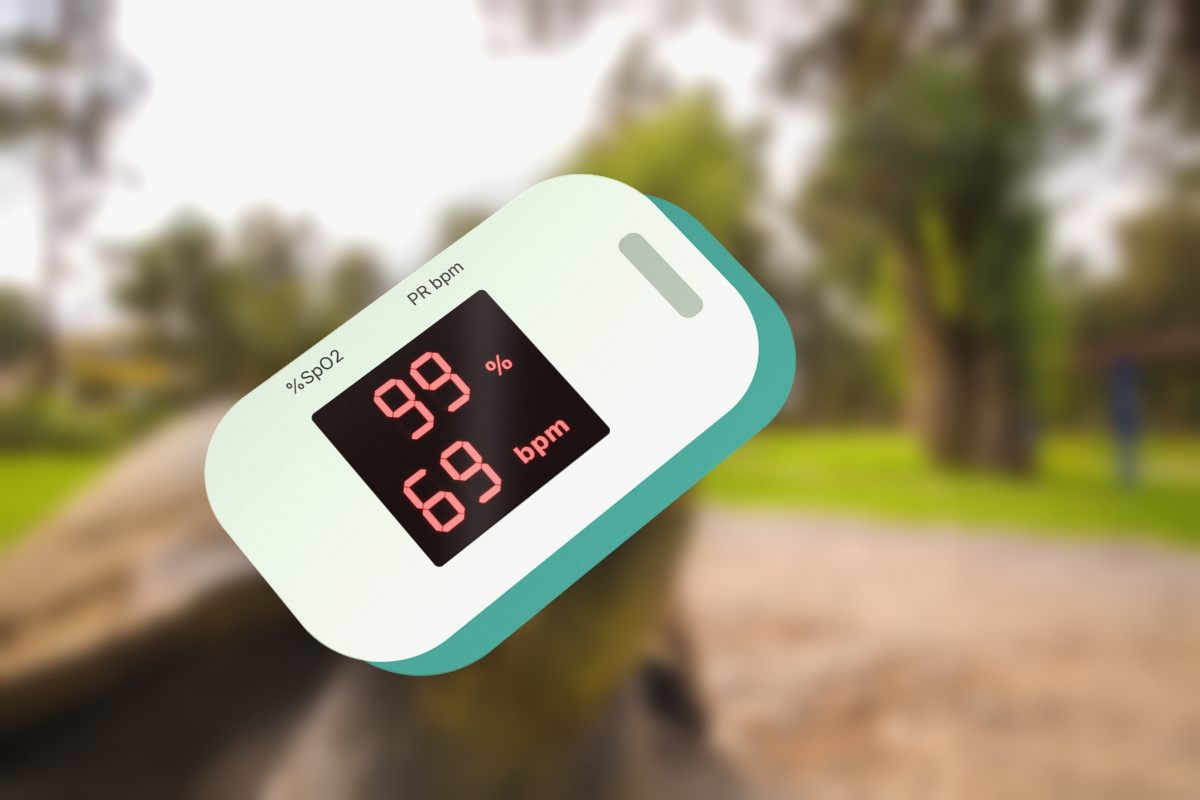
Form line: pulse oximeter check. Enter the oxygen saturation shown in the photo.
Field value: 99 %
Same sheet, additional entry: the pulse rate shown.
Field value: 69 bpm
